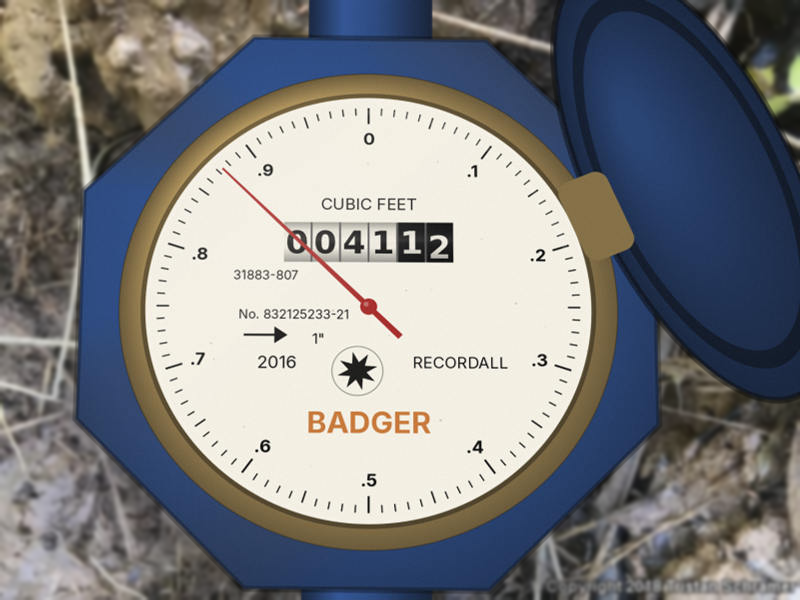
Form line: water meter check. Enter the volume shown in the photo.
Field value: 4111.87 ft³
